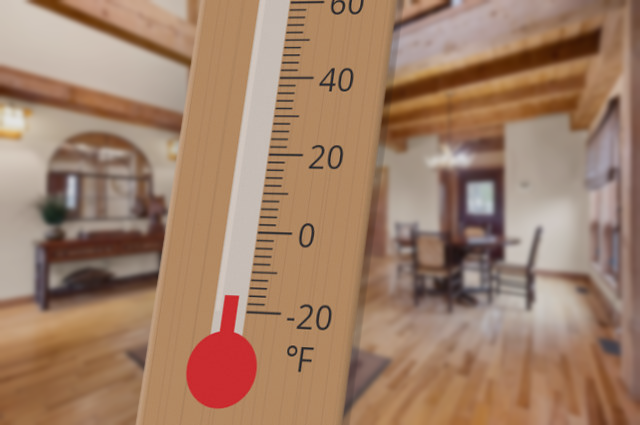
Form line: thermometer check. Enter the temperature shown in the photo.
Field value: -16 °F
